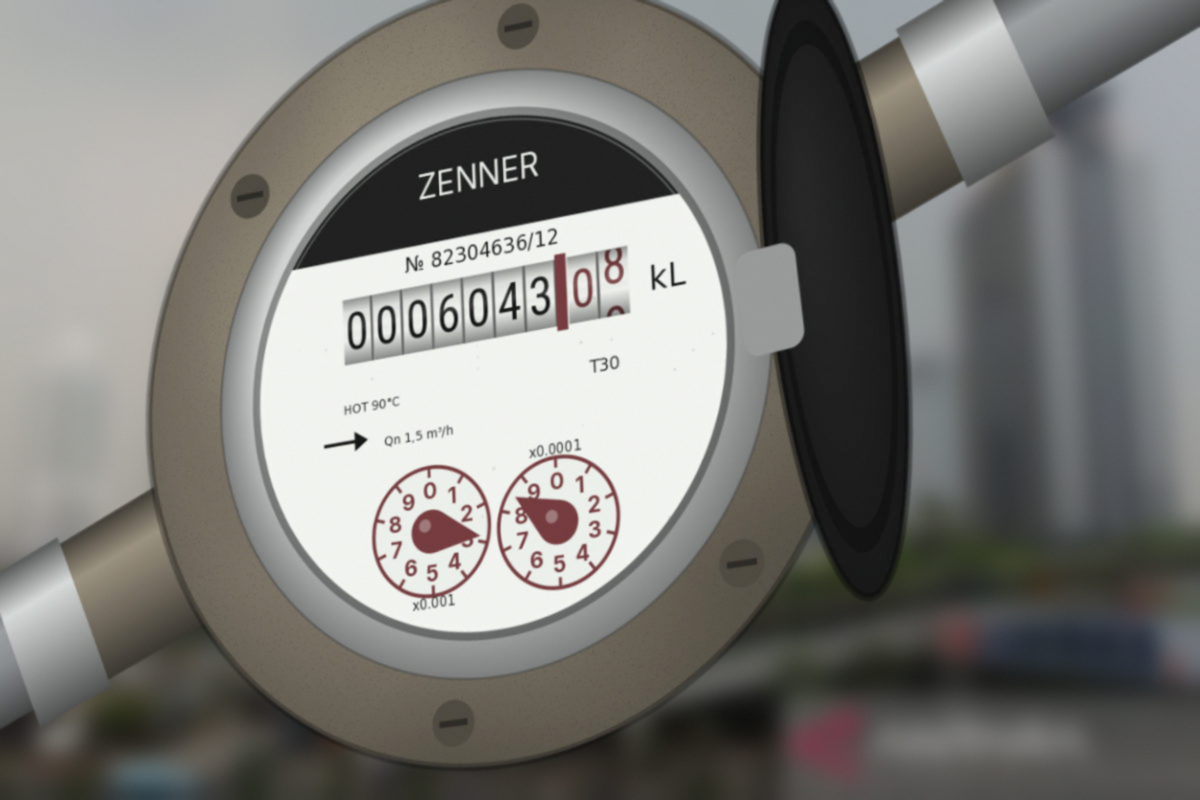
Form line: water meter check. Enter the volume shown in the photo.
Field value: 6043.0828 kL
